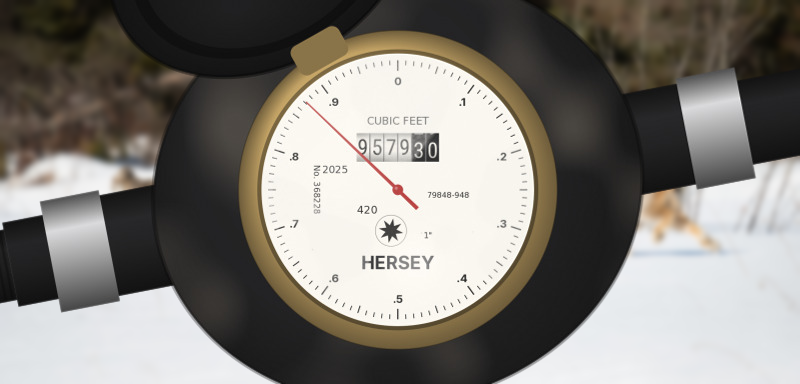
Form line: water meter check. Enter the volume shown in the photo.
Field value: 957929.87 ft³
